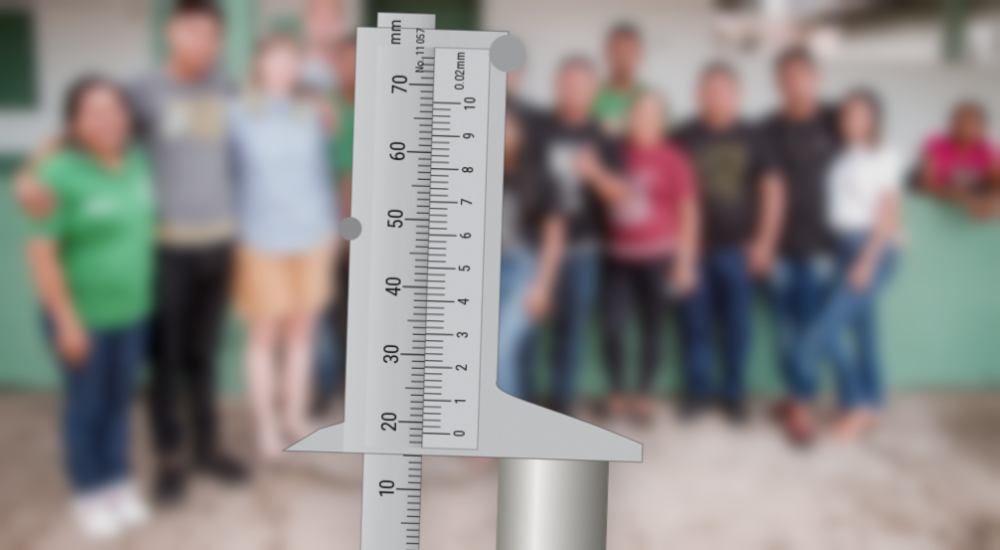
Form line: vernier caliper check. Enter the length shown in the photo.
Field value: 18.4 mm
